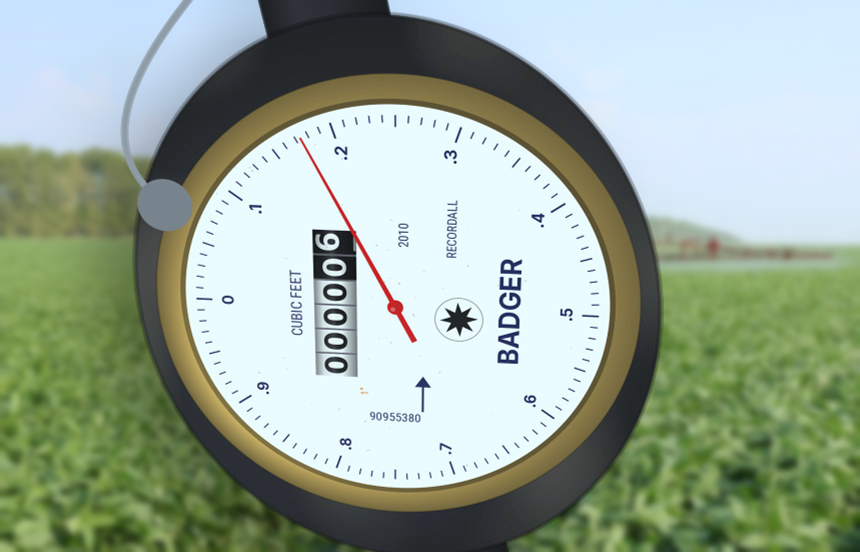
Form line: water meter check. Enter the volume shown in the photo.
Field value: 6.17 ft³
